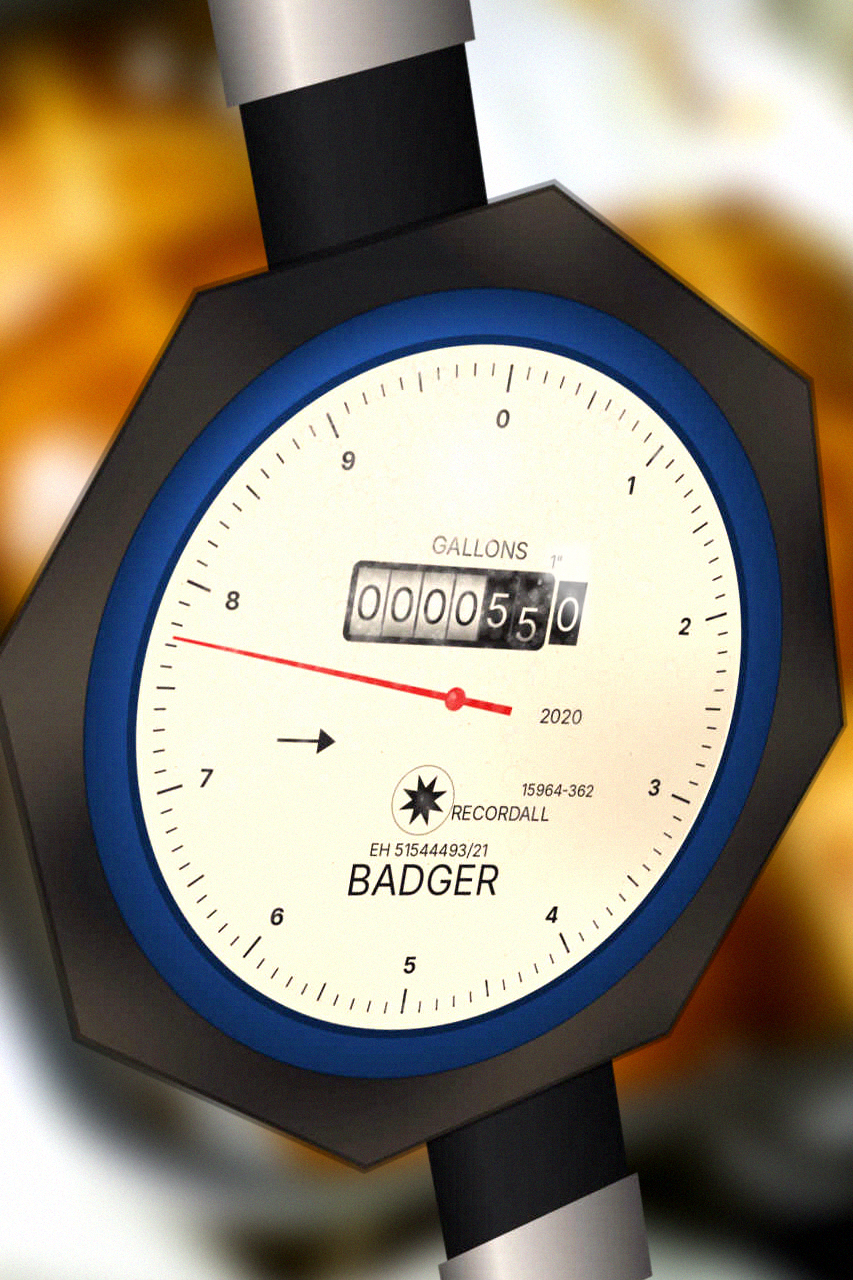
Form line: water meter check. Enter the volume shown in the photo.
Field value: 547.7 gal
